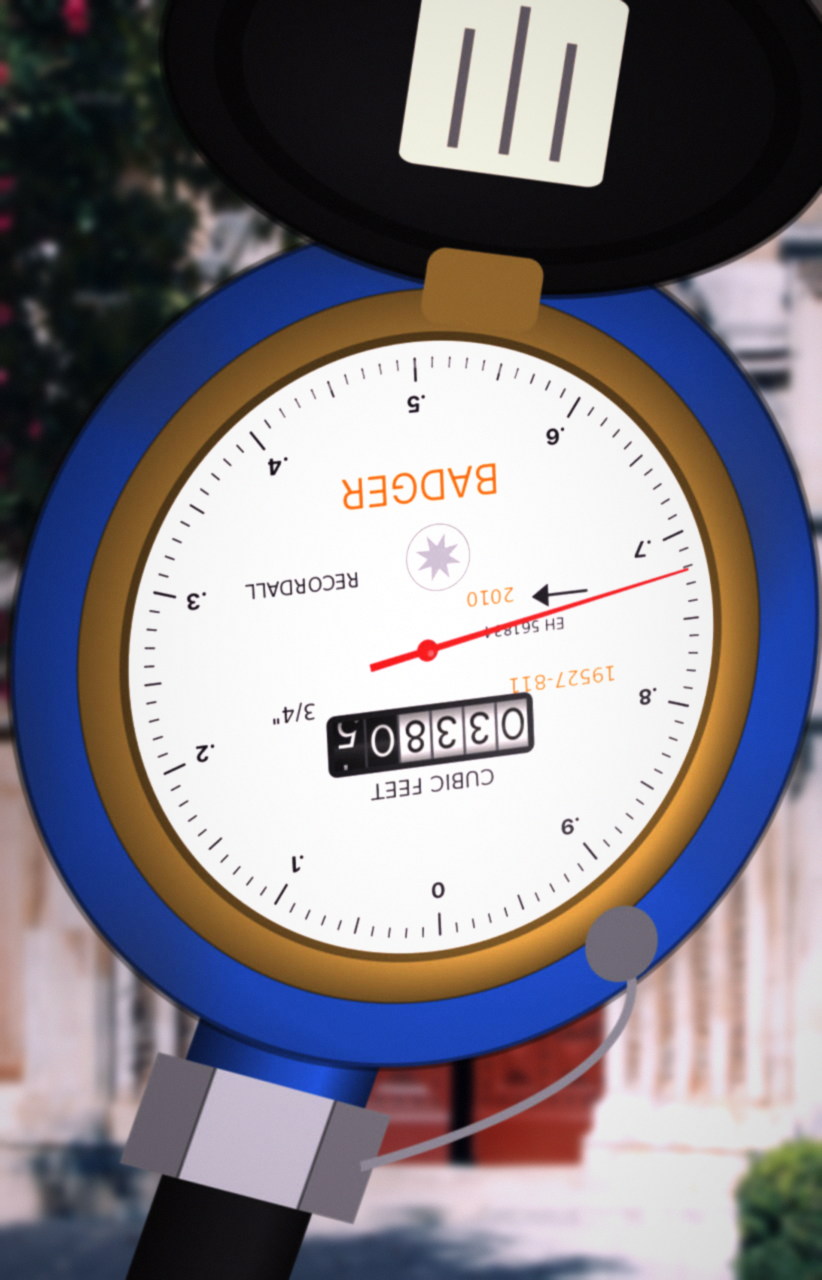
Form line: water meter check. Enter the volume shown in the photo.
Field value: 33804.72 ft³
